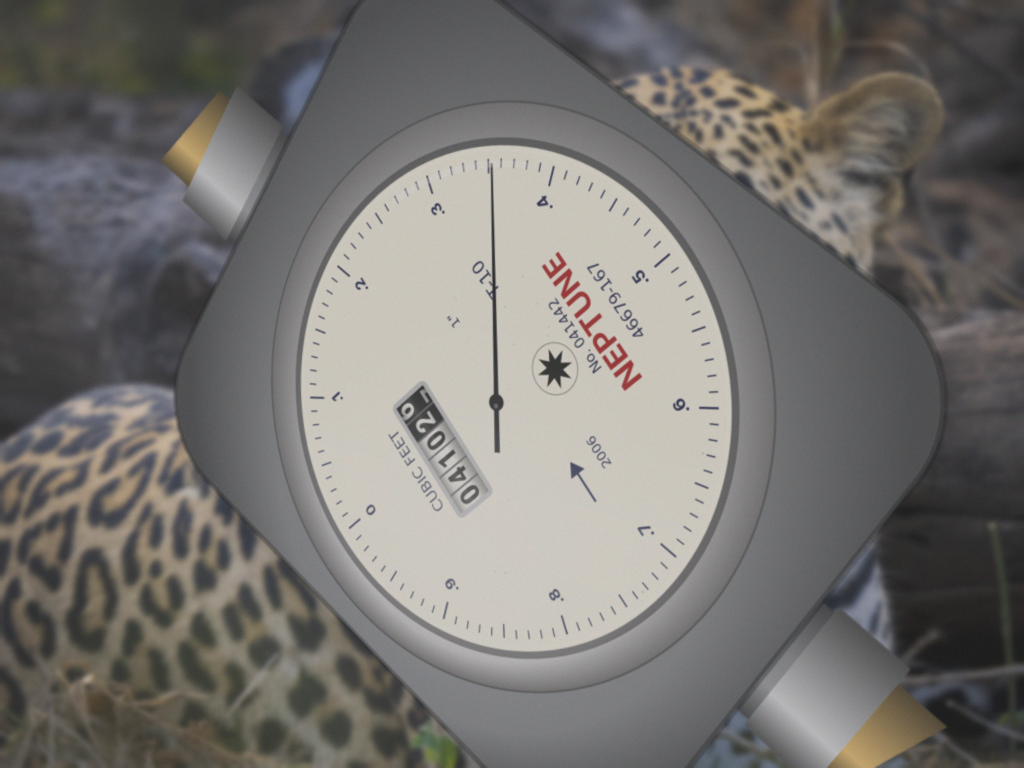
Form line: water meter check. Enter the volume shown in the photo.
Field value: 41026.35 ft³
